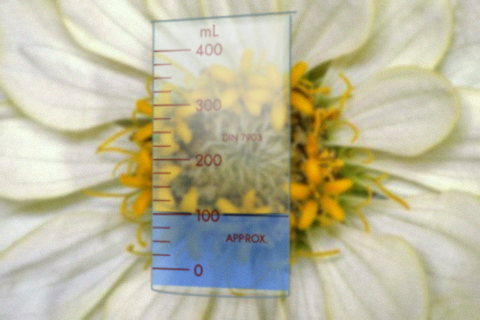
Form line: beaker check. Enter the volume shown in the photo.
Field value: 100 mL
